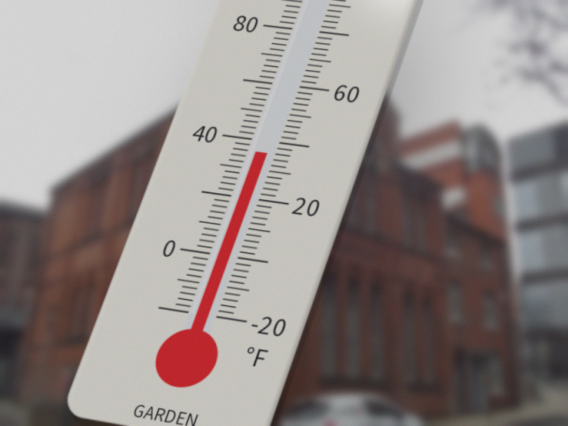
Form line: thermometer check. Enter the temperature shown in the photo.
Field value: 36 °F
